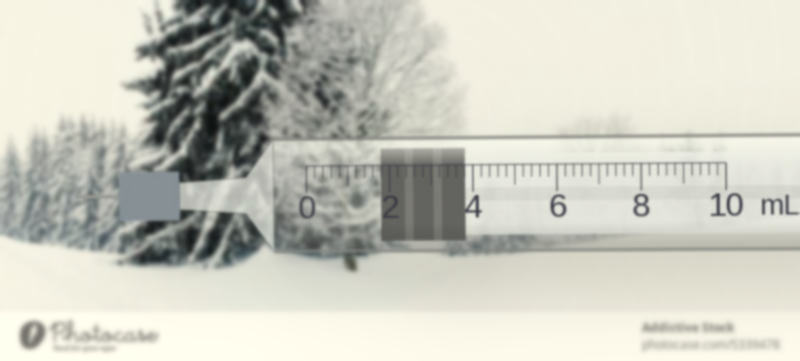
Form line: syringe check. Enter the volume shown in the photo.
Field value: 1.8 mL
